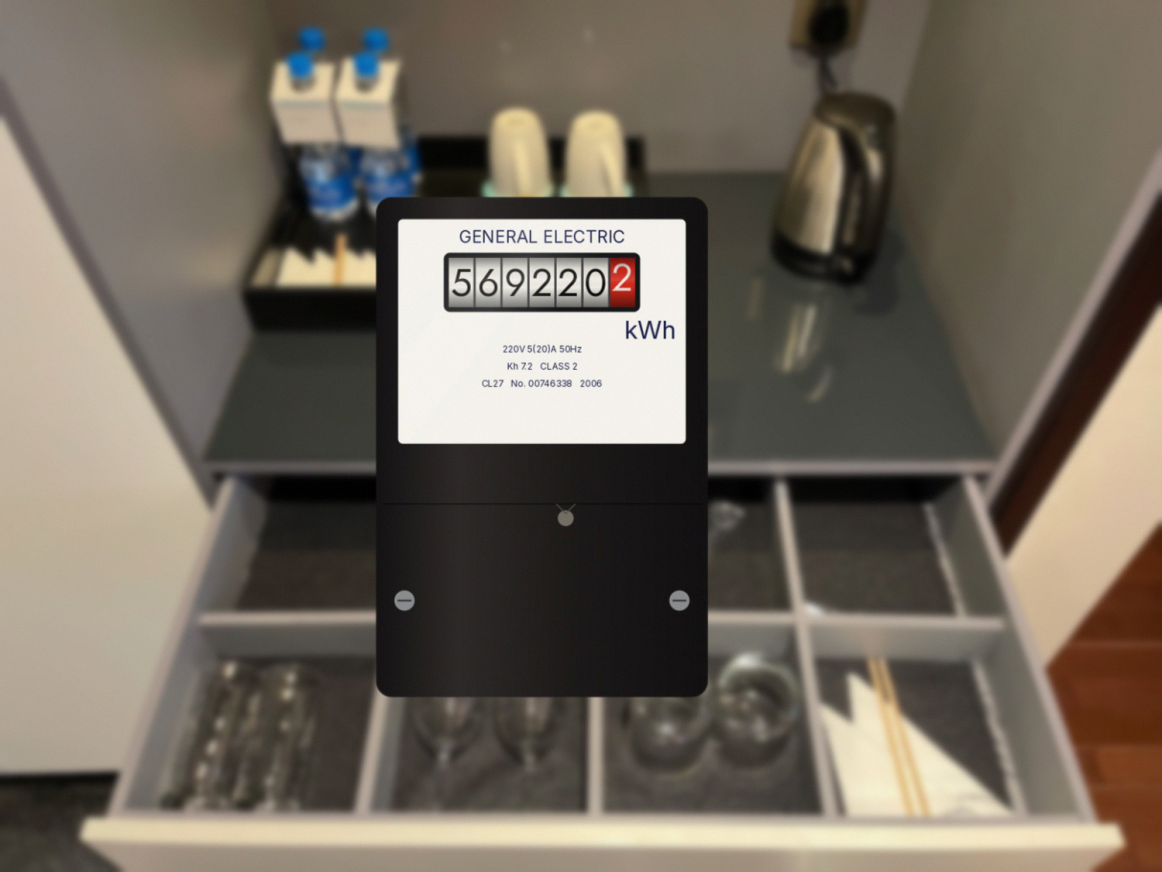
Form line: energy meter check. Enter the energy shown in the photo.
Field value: 569220.2 kWh
